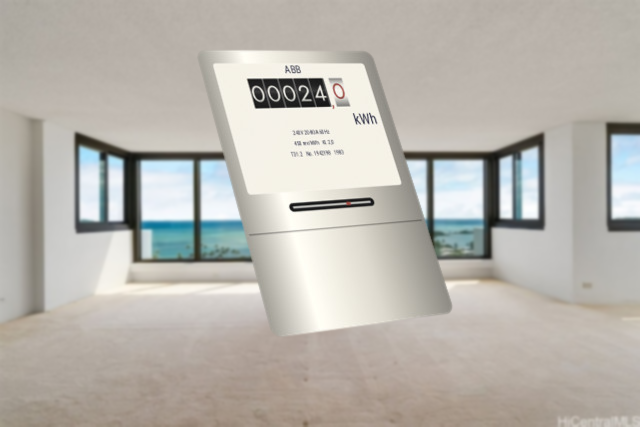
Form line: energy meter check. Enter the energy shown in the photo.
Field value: 24.0 kWh
